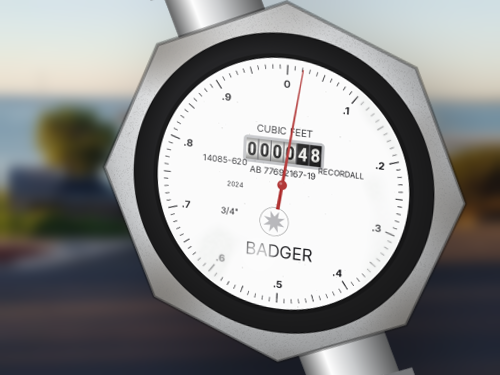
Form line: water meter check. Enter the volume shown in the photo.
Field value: 48.02 ft³
